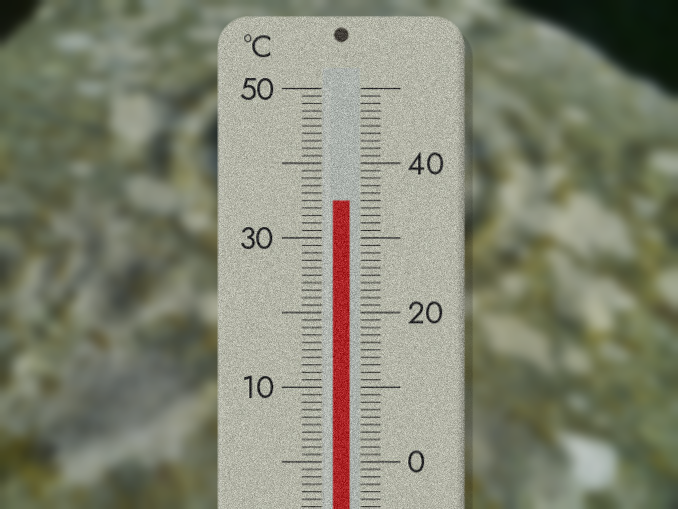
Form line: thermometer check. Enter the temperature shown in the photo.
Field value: 35 °C
